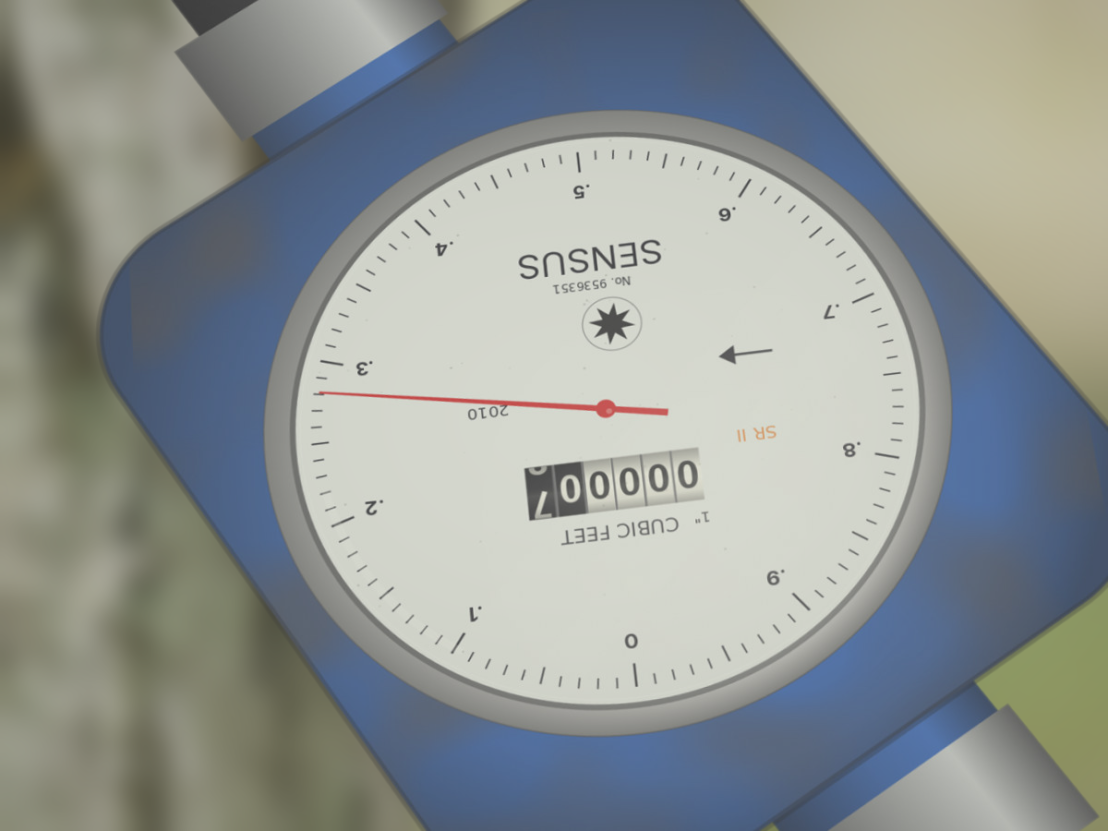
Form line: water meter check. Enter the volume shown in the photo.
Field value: 7.28 ft³
